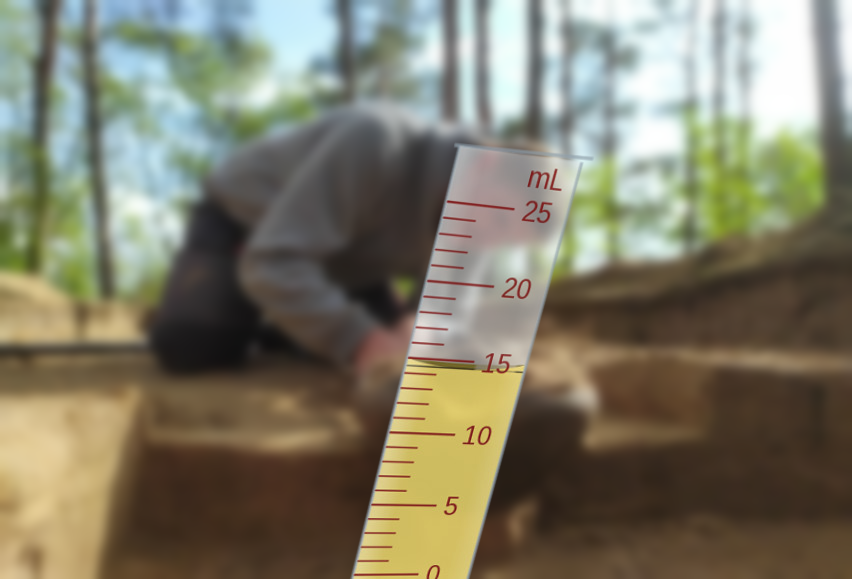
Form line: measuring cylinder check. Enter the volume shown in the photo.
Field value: 14.5 mL
